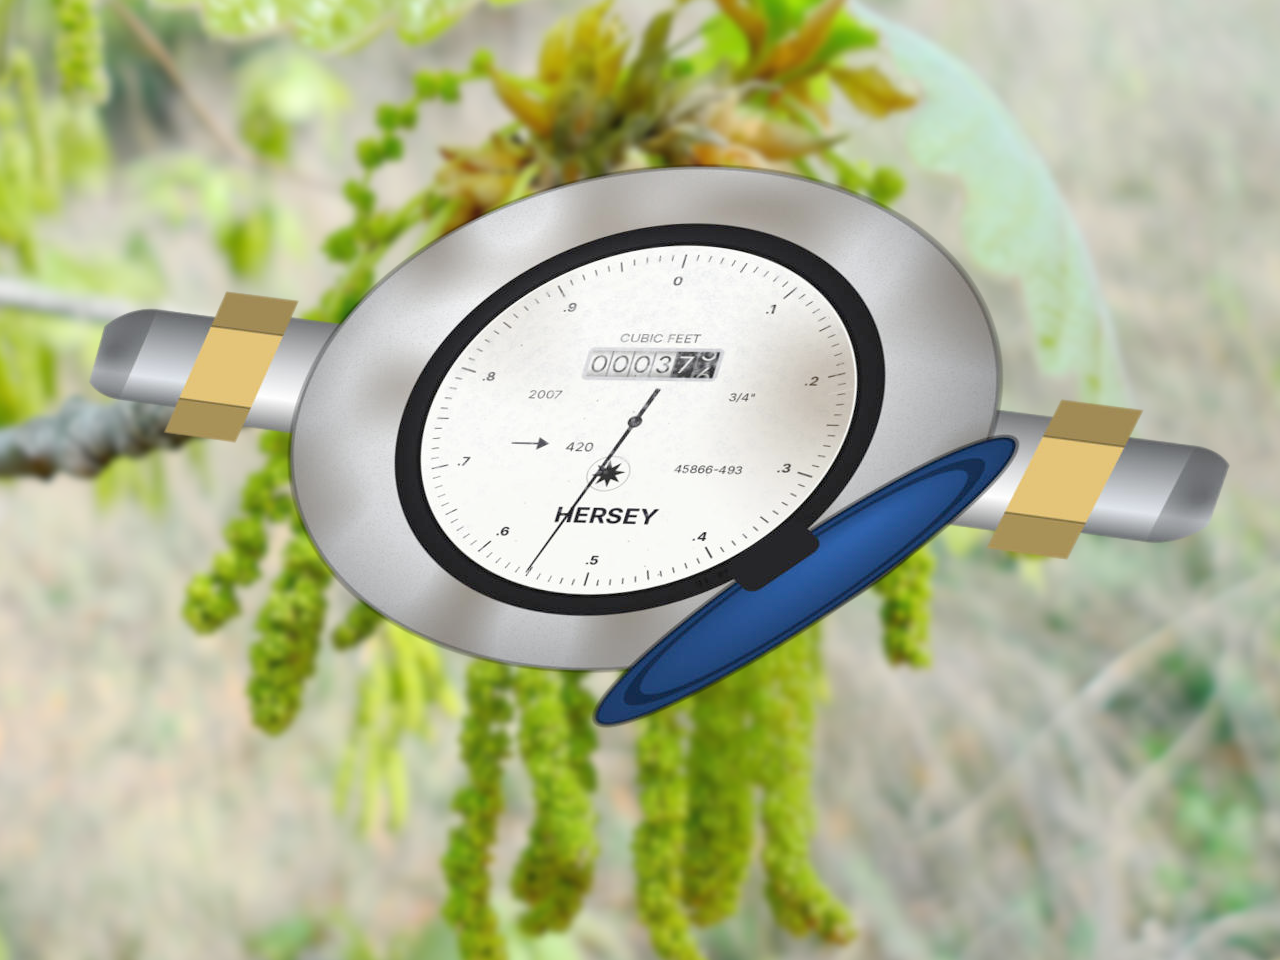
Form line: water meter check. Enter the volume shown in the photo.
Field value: 375.55 ft³
